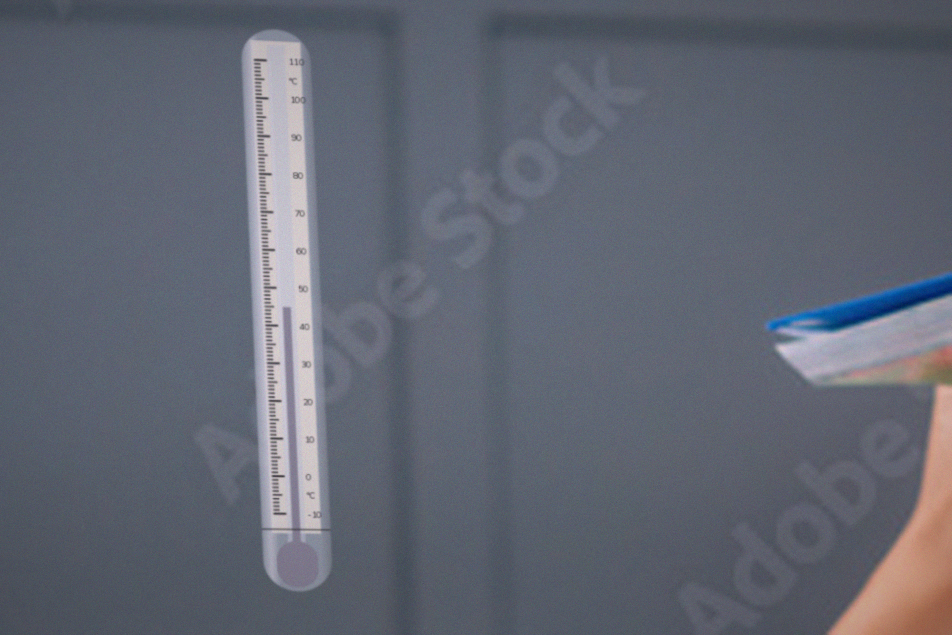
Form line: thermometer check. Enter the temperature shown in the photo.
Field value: 45 °C
